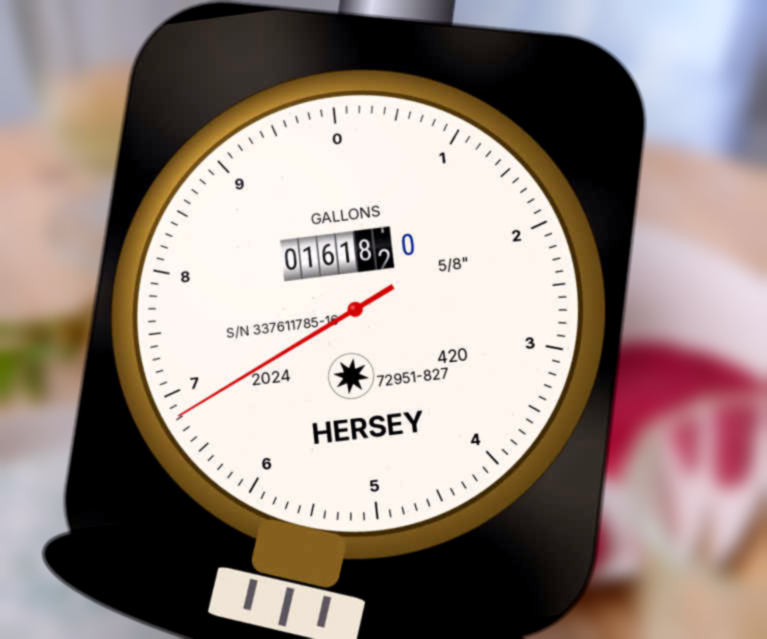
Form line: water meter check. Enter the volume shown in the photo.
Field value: 161816.8 gal
